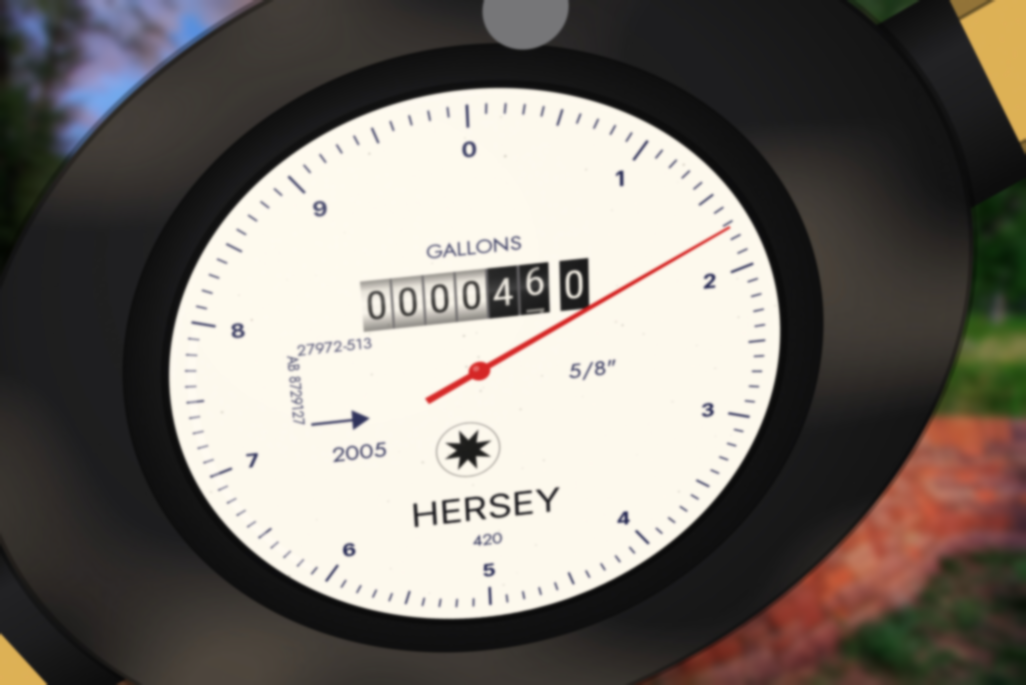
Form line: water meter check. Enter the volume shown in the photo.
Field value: 461.7 gal
